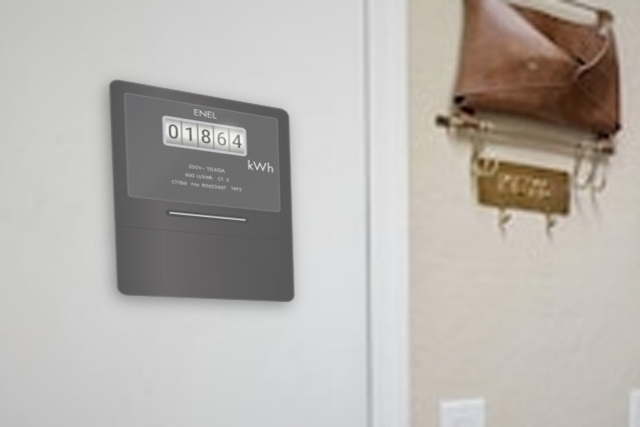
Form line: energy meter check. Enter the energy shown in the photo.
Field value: 1864 kWh
